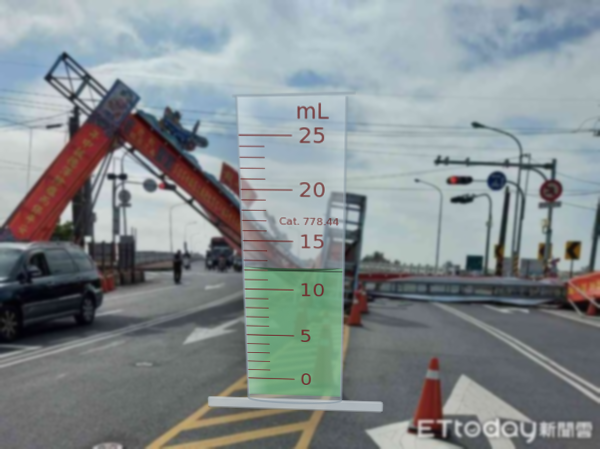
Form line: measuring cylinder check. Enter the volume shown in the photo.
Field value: 12 mL
